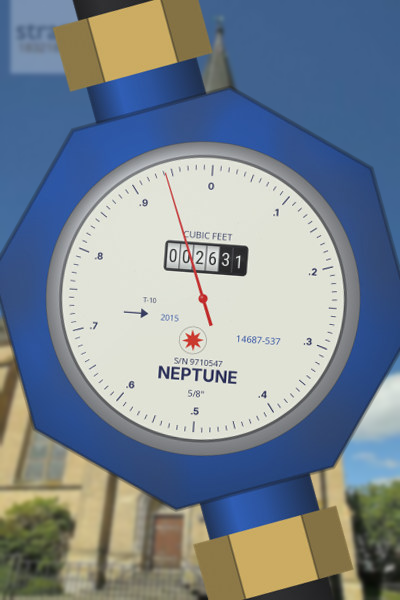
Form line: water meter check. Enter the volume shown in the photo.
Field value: 2630.94 ft³
